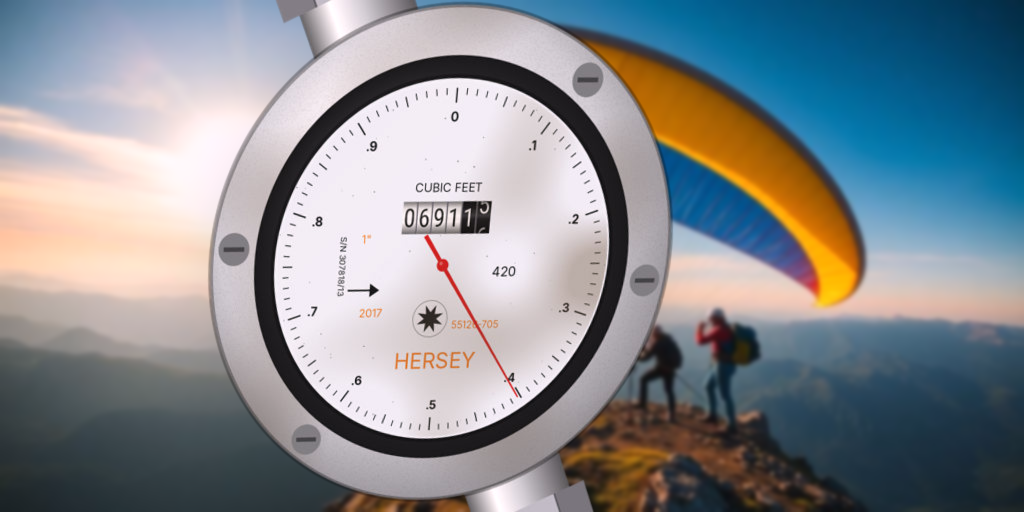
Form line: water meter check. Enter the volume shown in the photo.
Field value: 69115.40 ft³
